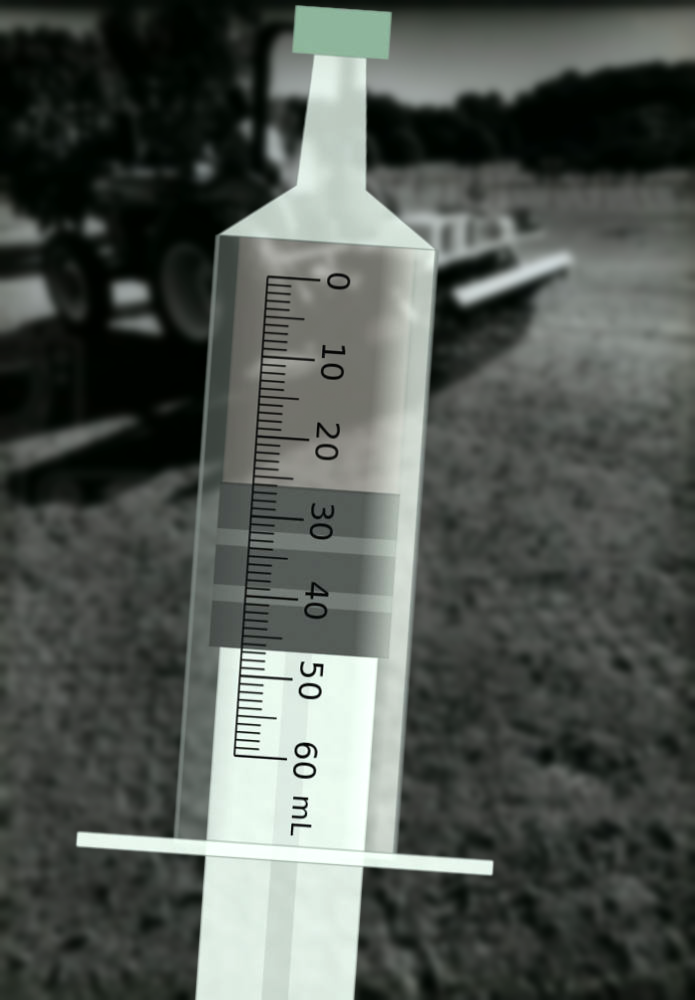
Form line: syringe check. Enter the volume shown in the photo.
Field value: 26 mL
